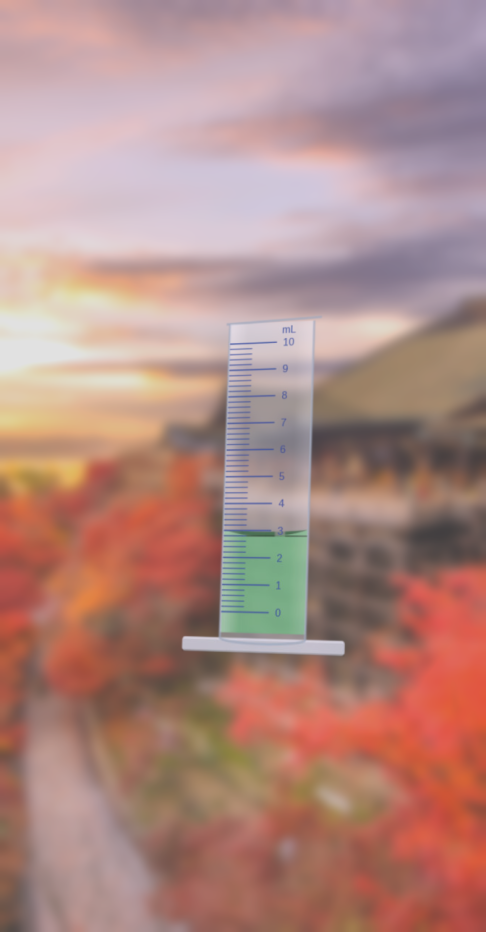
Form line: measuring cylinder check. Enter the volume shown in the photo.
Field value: 2.8 mL
